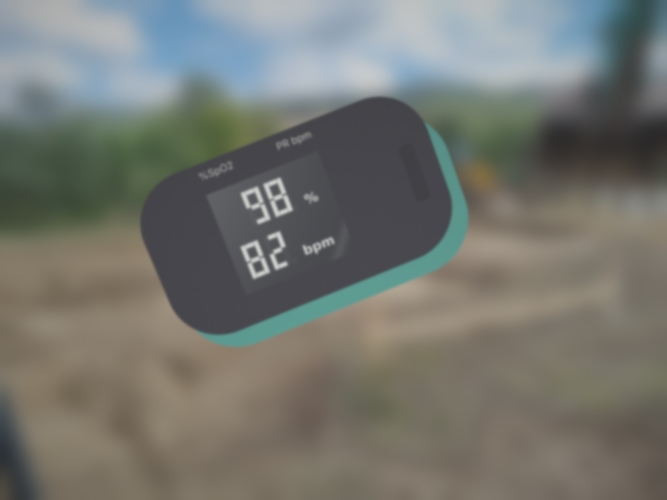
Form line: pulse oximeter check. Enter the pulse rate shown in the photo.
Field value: 82 bpm
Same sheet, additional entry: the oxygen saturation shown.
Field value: 98 %
